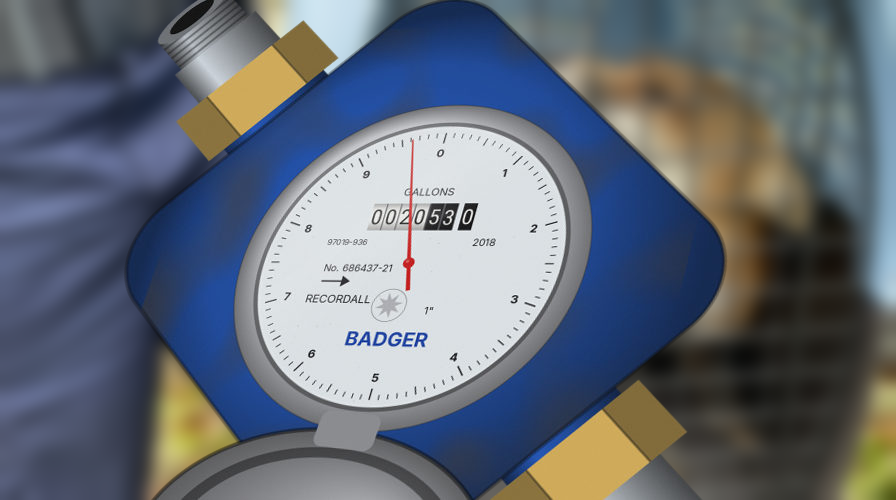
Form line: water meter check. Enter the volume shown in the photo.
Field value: 20529.6 gal
